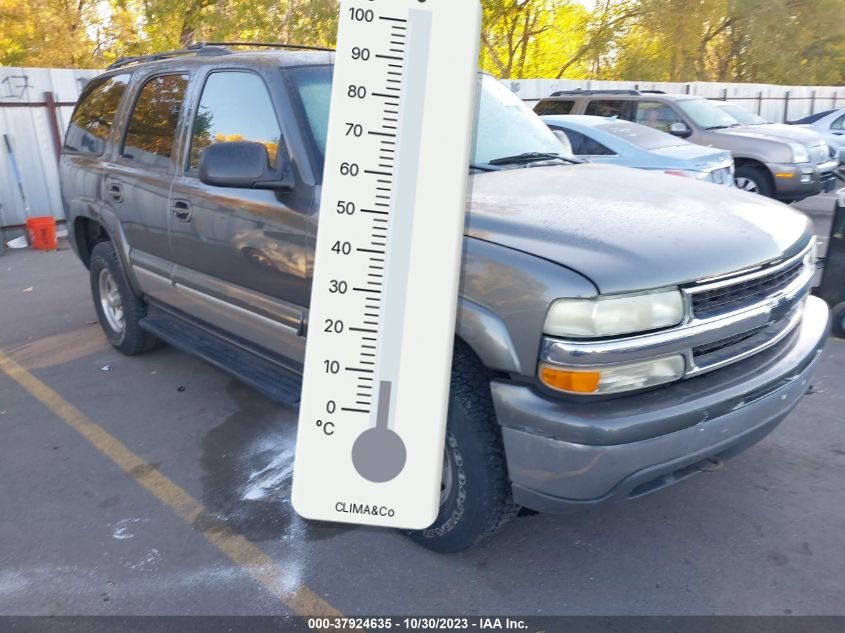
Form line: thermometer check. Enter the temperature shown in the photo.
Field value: 8 °C
